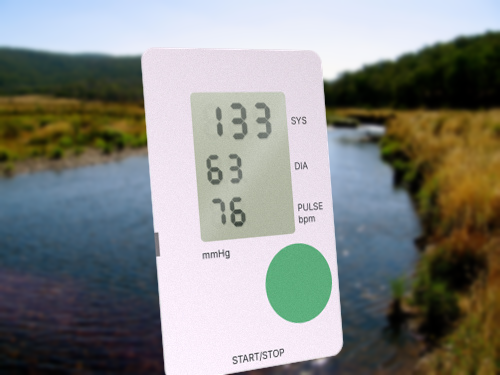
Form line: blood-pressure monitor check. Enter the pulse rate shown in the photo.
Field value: 76 bpm
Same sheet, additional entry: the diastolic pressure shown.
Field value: 63 mmHg
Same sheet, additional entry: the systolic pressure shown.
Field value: 133 mmHg
